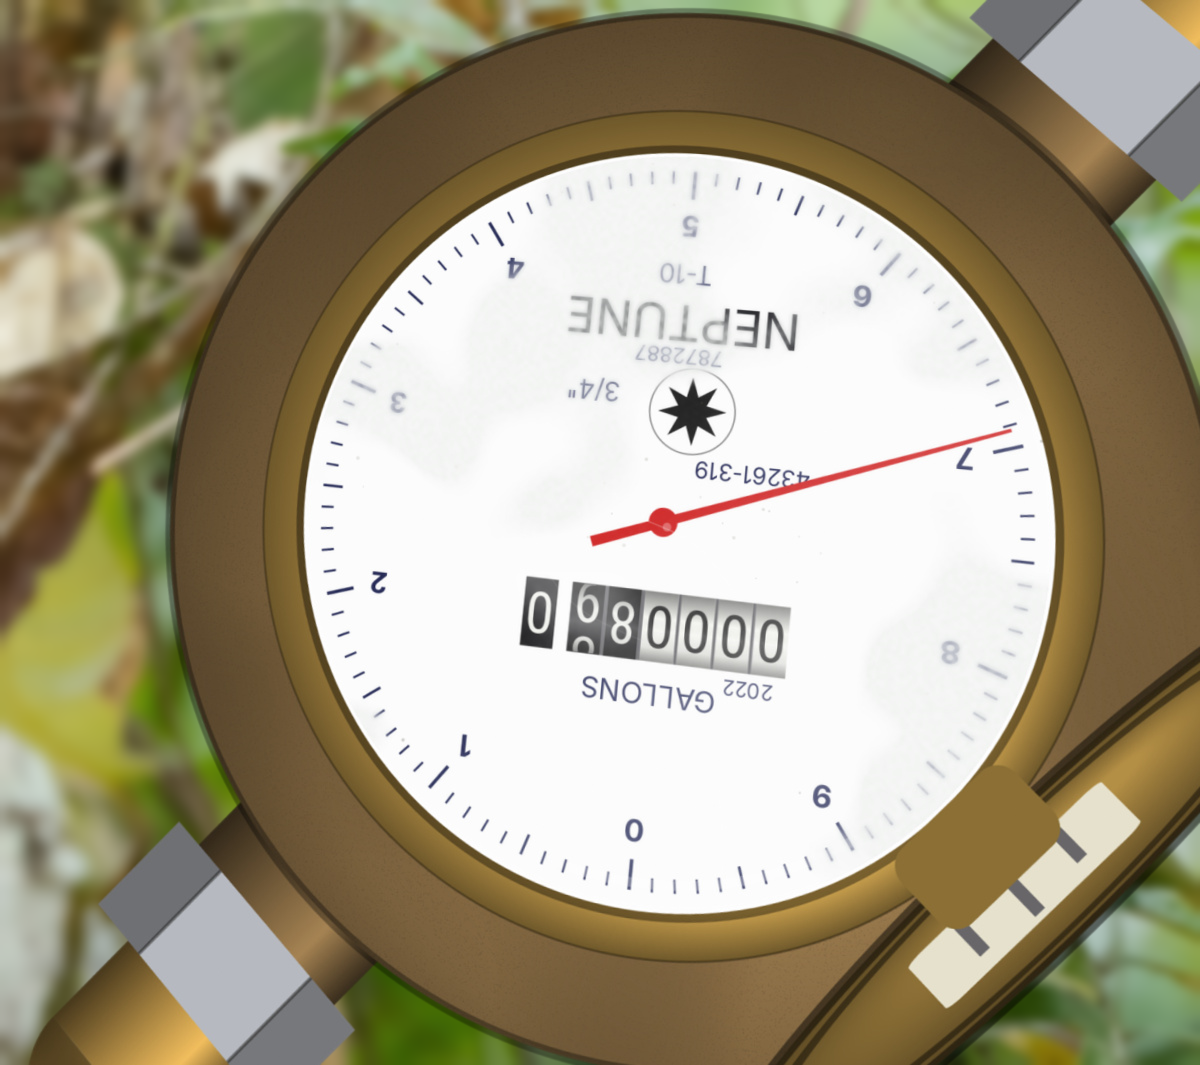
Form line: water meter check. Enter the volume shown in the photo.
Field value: 886.9 gal
